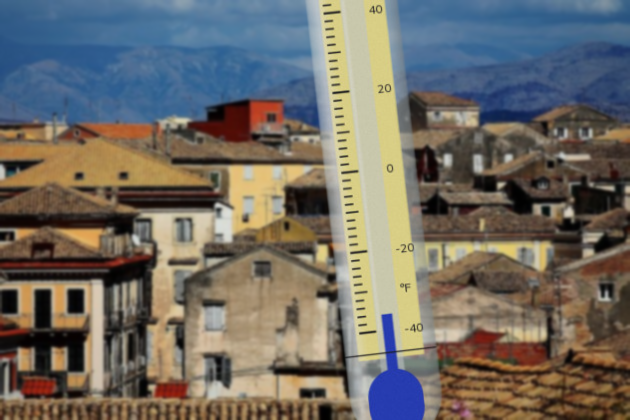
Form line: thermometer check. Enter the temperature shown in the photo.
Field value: -36 °F
